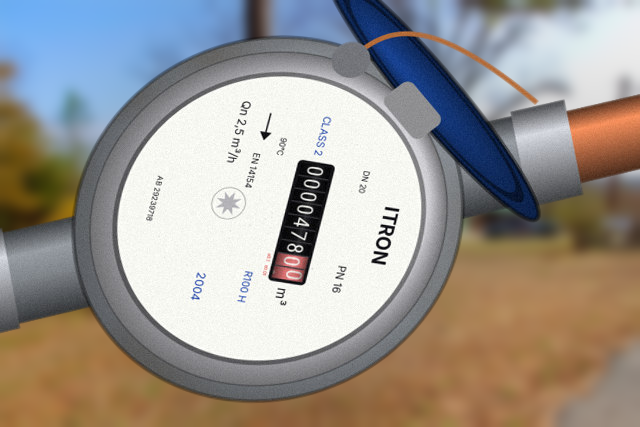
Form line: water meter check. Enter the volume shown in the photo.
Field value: 478.00 m³
